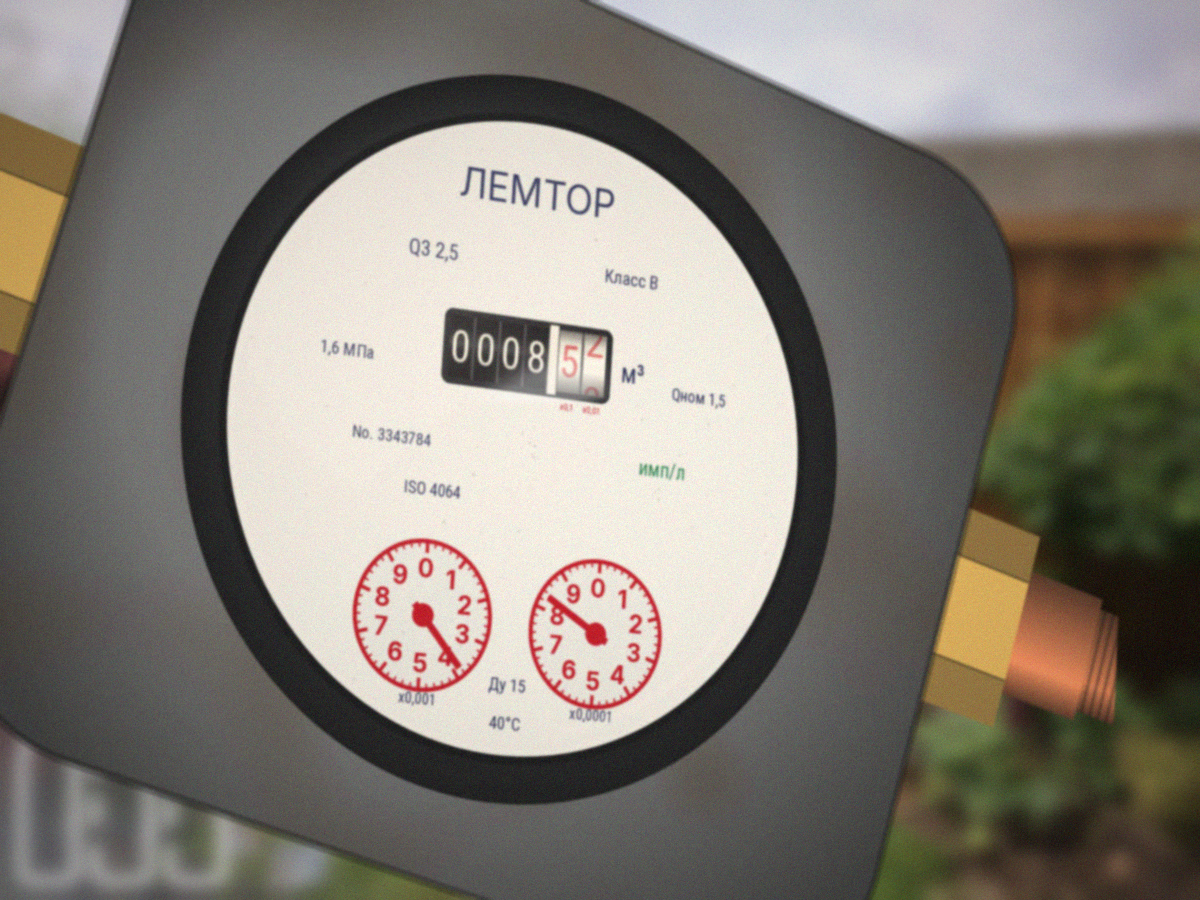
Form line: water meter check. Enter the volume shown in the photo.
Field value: 8.5238 m³
